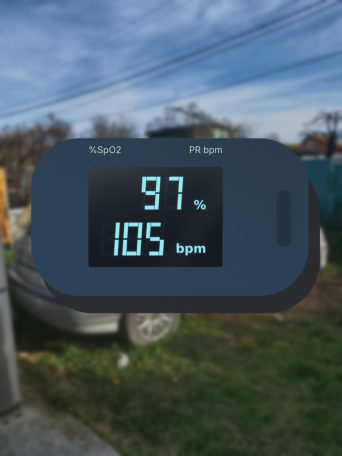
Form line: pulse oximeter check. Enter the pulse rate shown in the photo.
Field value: 105 bpm
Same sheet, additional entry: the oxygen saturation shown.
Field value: 97 %
